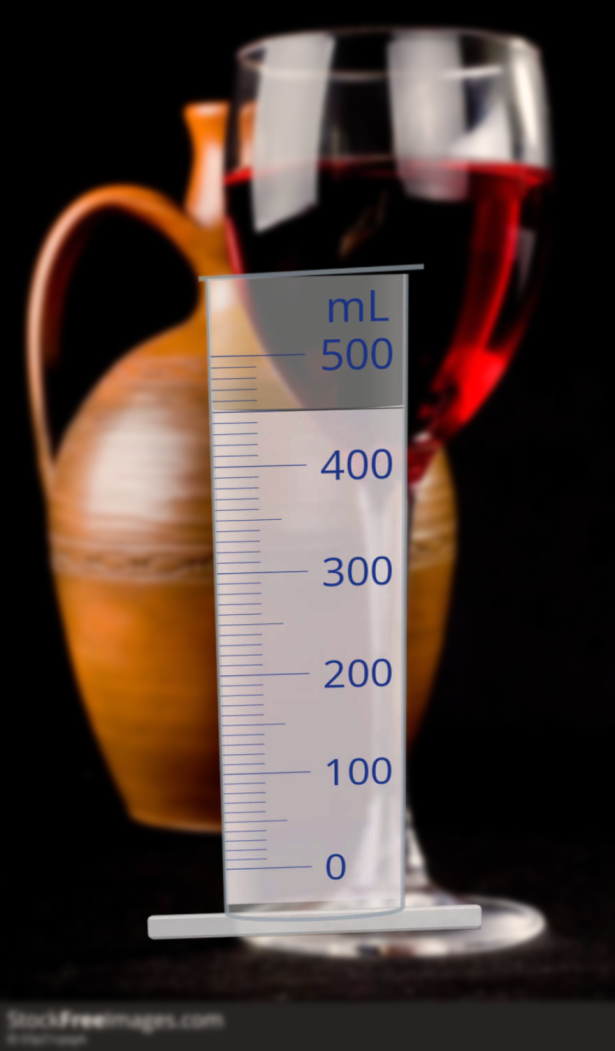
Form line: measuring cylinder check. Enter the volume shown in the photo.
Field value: 450 mL
